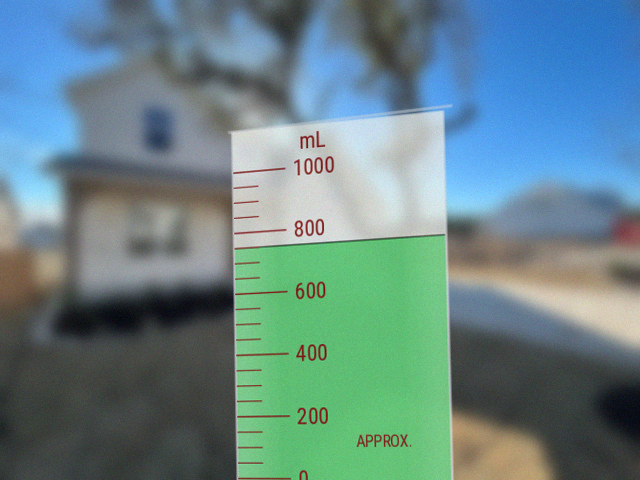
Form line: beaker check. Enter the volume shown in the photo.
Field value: 750 mL
